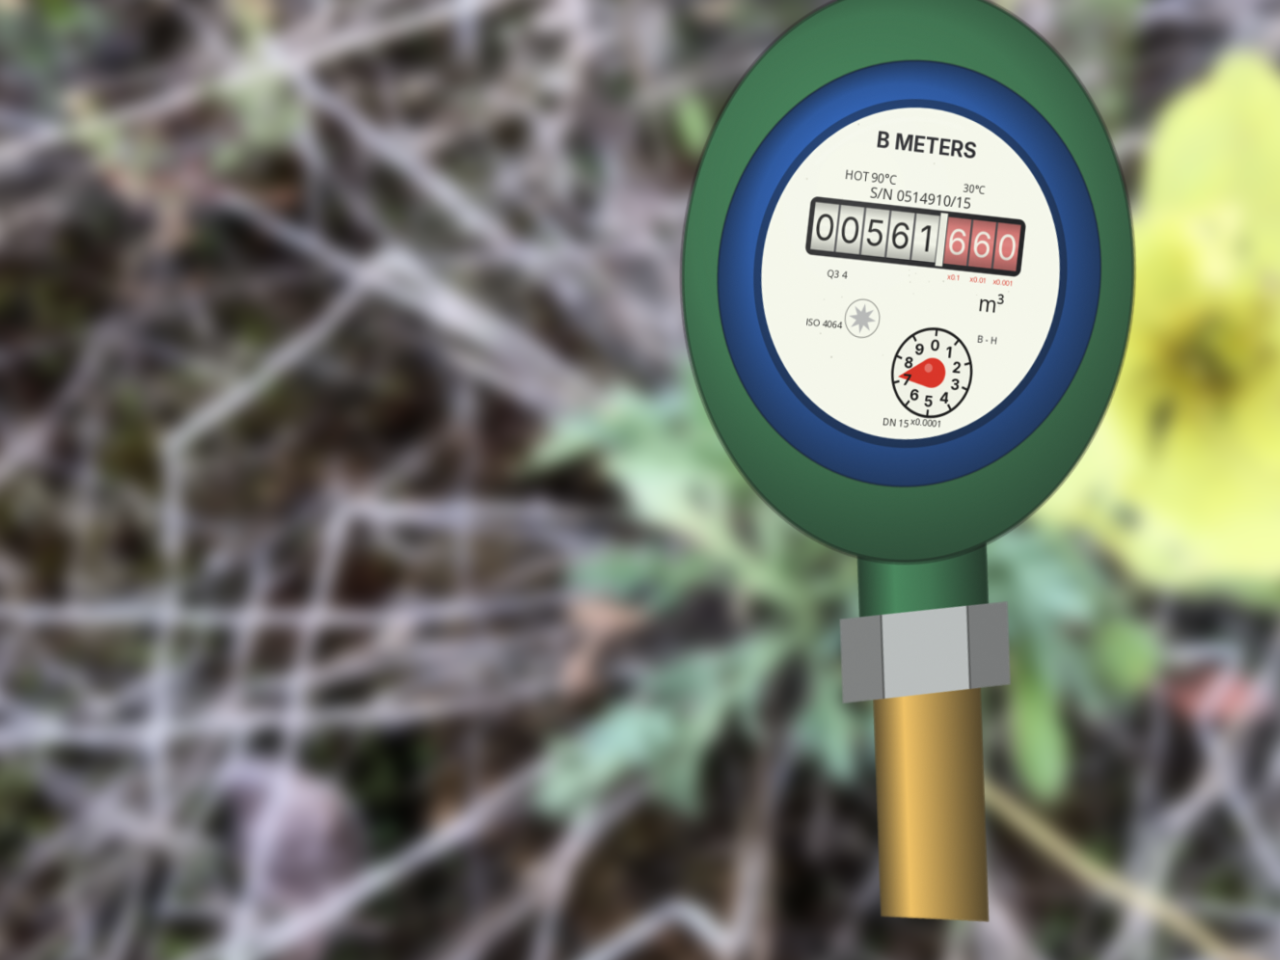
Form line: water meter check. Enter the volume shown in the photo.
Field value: 561.6607 m³
